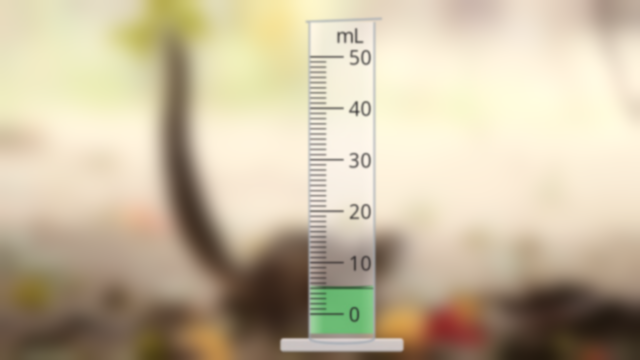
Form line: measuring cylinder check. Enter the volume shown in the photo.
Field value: 5 mL
